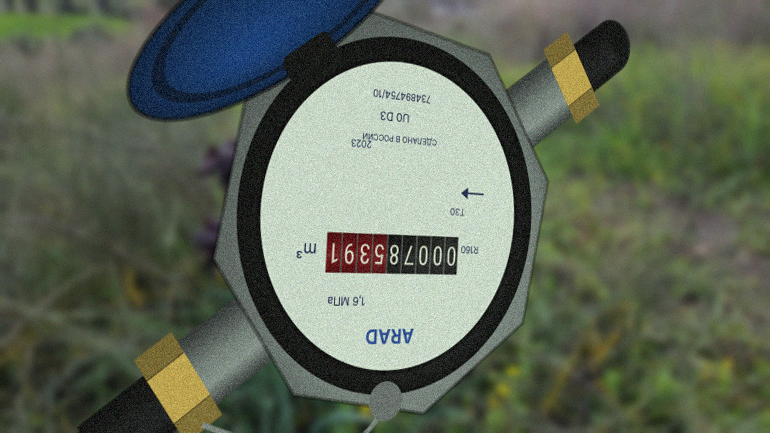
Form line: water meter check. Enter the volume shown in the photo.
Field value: 78.5391 m³
